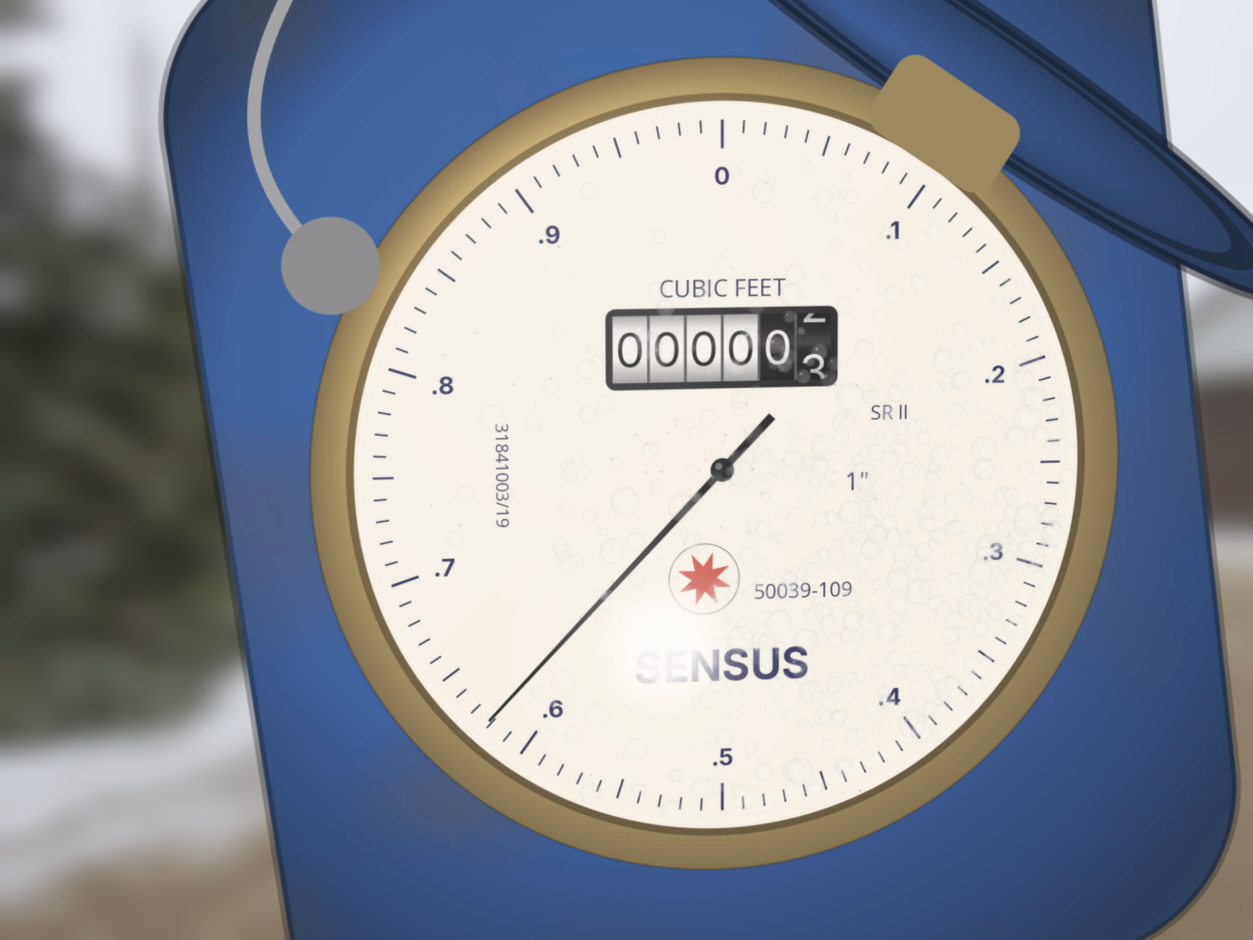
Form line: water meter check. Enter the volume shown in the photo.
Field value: 2.62 ft³
